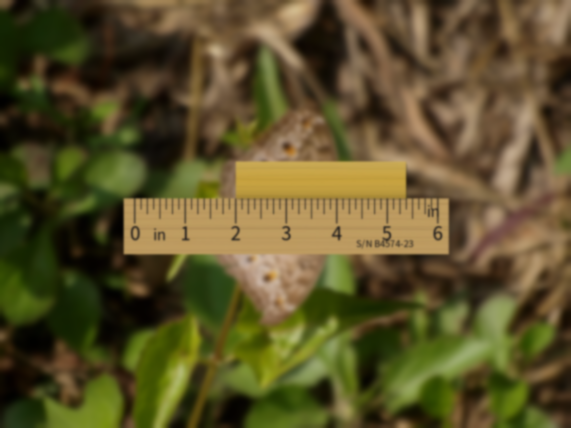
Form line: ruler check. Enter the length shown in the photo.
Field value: 3.375 in
